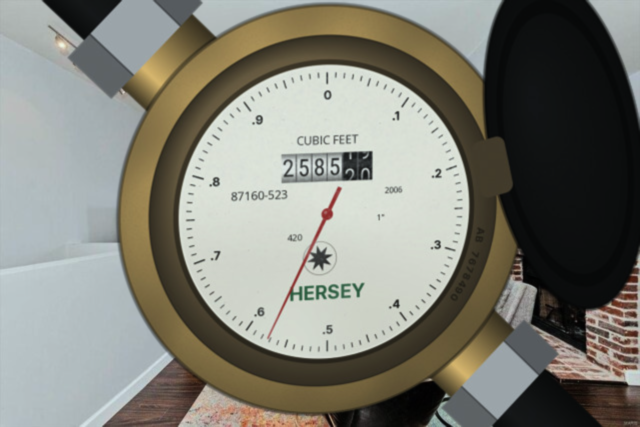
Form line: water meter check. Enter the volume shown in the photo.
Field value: 258519.57 ft³
